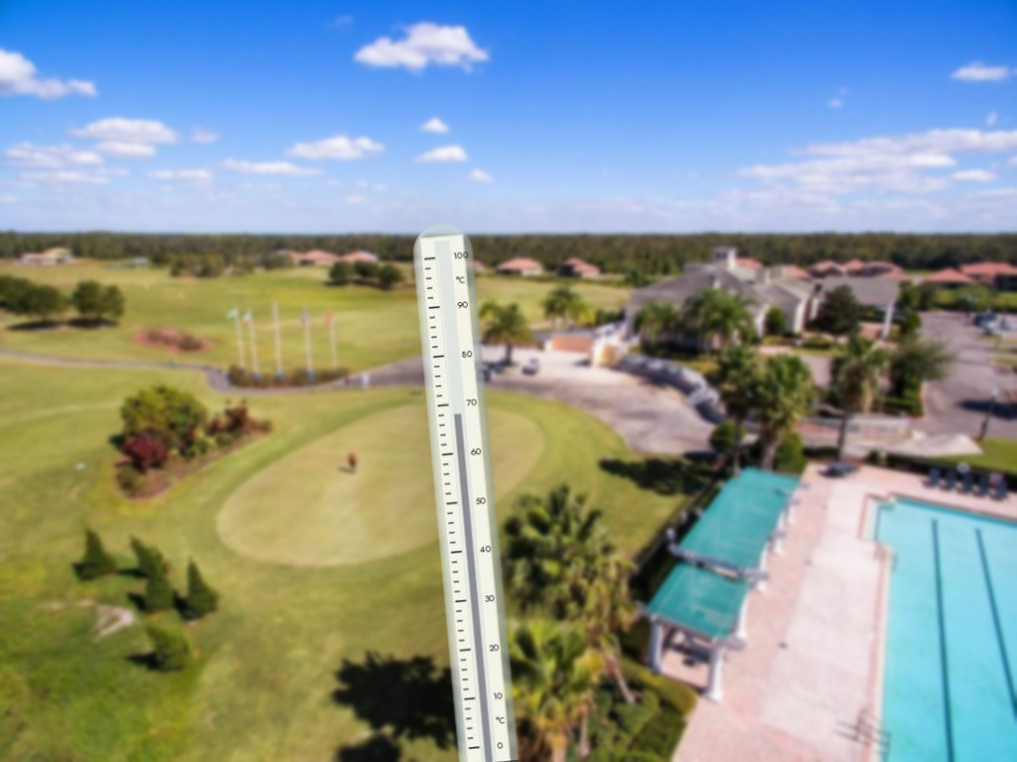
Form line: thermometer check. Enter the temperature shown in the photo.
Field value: 68 °C
